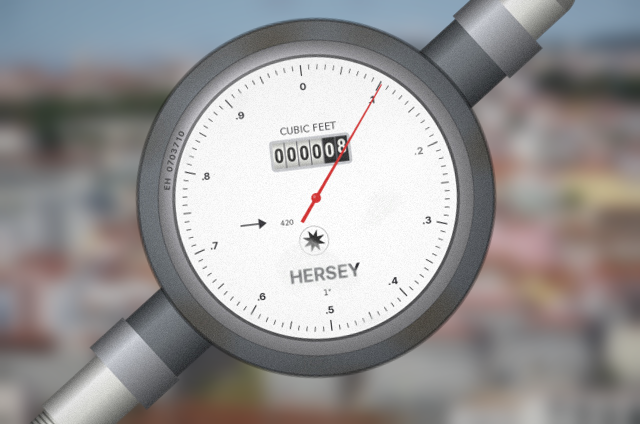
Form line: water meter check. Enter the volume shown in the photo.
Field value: 8.10 ft³
